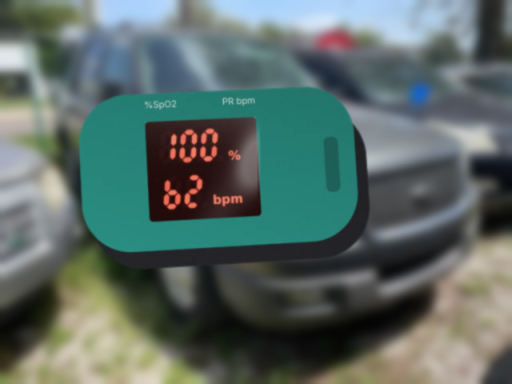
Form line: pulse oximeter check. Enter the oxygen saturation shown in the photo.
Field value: 100 %
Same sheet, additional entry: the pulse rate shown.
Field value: 62 bpm
